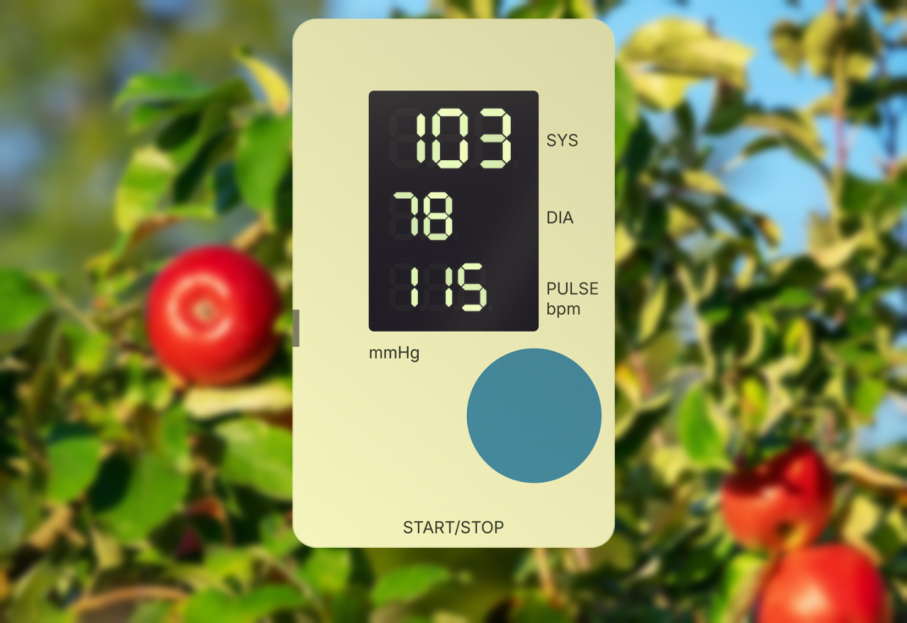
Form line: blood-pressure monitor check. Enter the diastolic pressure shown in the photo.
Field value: 78 mmHg
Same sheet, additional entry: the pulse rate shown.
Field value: 115 bpm
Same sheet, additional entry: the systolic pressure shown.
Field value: 103 mmHg
